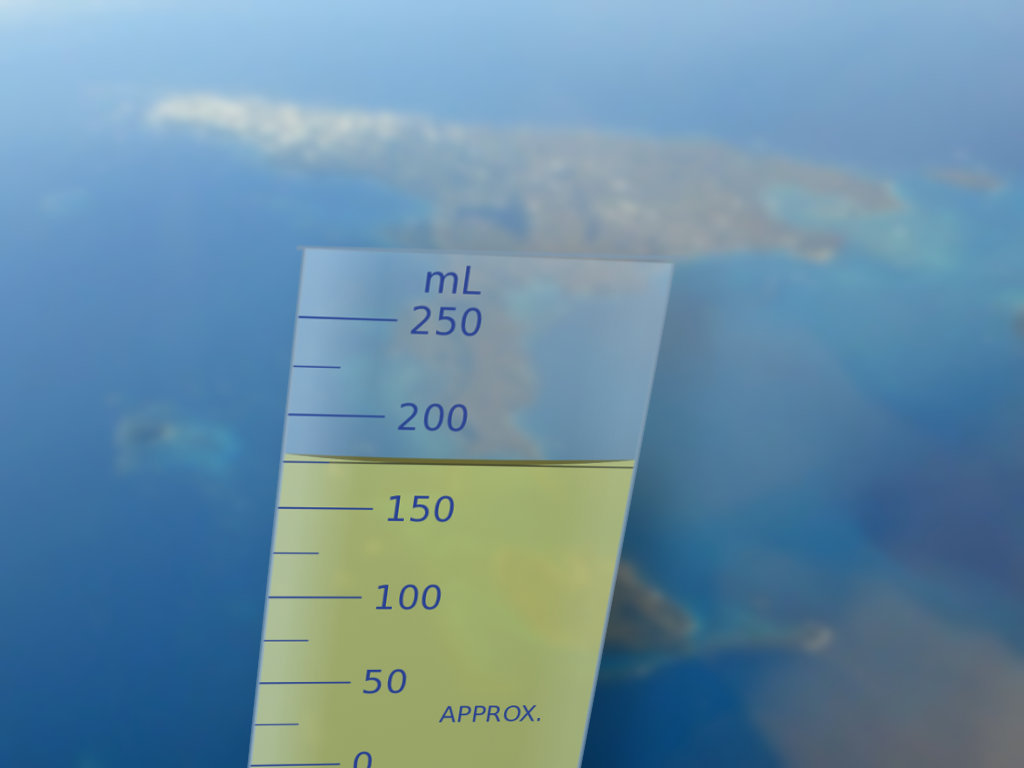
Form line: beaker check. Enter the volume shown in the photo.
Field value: 175 mL
